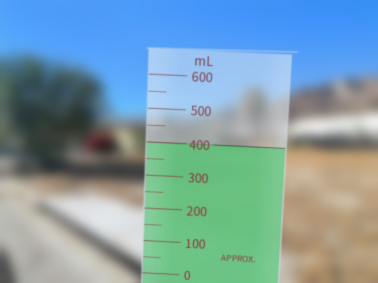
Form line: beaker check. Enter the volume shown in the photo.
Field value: 400 mL
